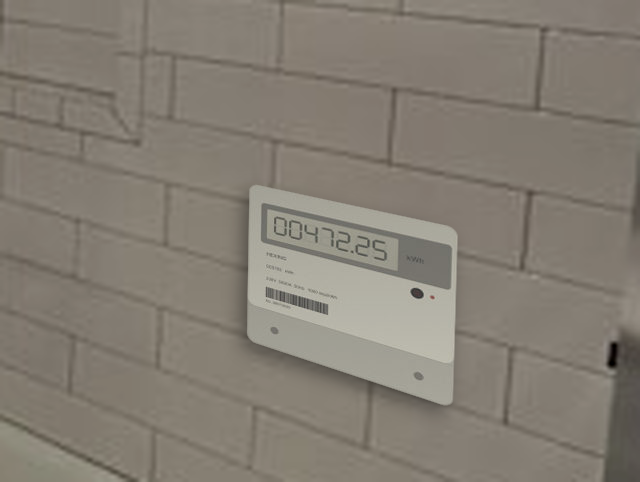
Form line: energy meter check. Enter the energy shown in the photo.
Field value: 472.25 kWh
